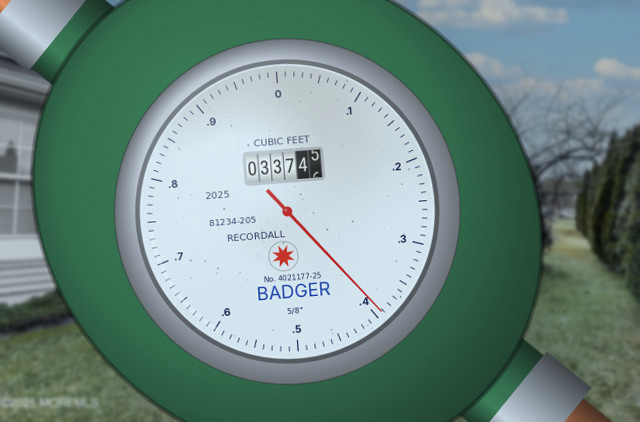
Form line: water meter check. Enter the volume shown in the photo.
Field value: 33745.39 ft³
